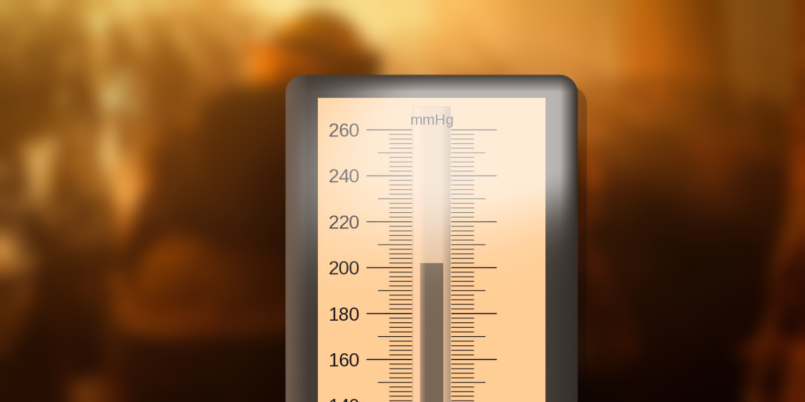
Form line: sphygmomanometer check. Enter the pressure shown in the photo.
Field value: 202 mmHg
